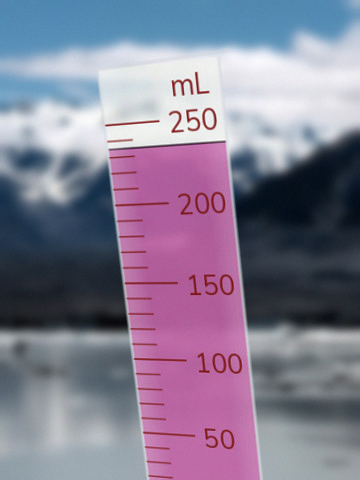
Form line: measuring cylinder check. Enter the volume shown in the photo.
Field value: 235 mL
